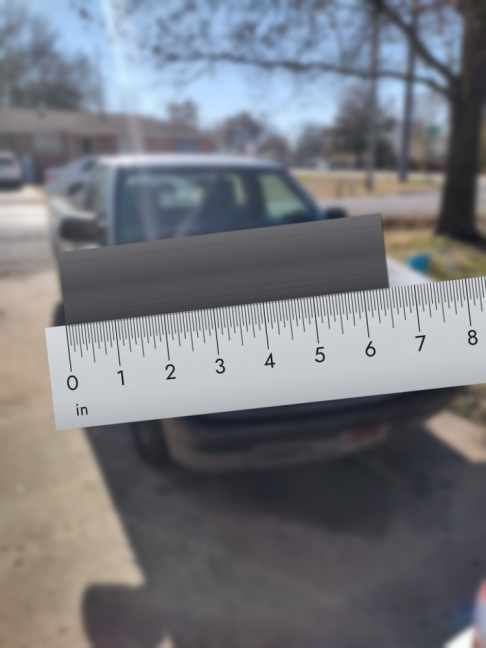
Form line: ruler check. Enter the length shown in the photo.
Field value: 6.5 in
